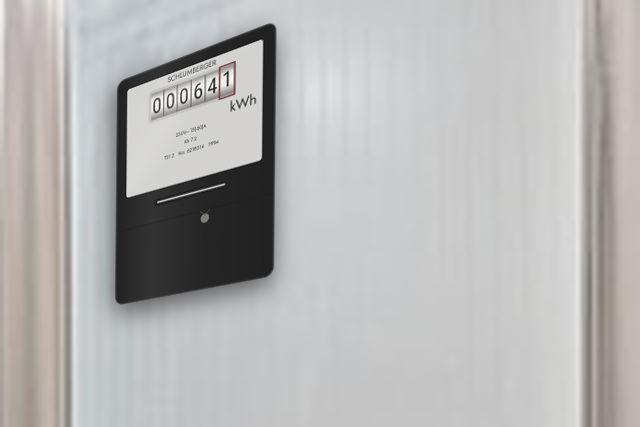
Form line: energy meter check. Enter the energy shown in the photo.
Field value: 64.1 kWh
